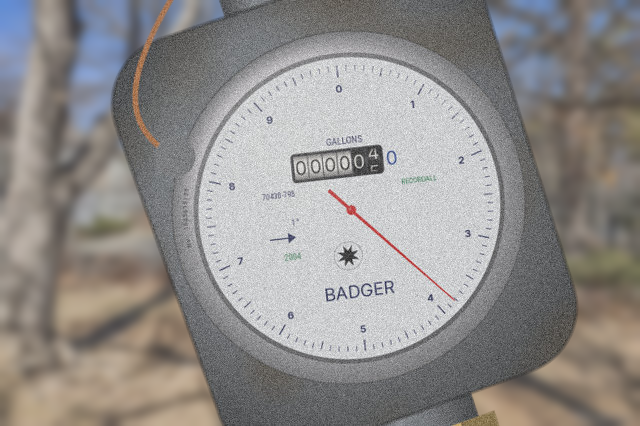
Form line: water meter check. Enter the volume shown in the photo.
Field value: 43.8 gal
